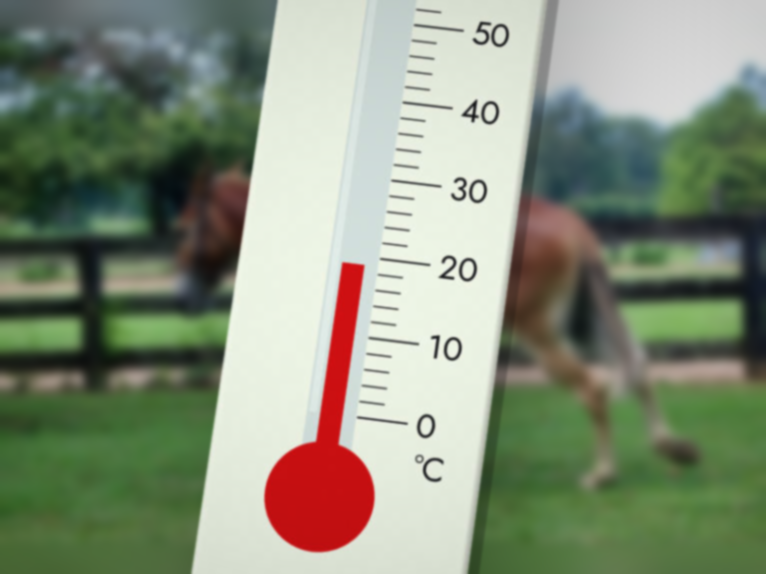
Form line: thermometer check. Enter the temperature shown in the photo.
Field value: 19 °C
